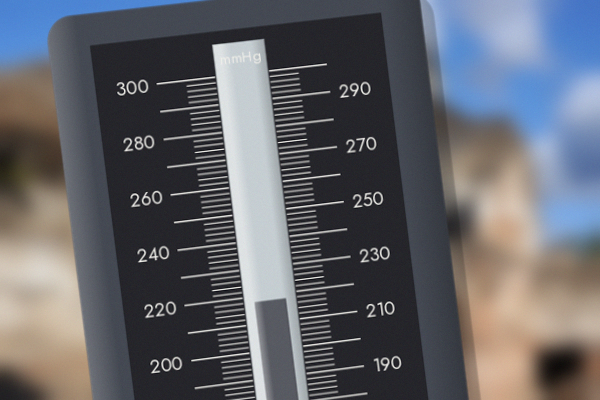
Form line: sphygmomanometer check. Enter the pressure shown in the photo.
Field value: 218 mmHg
